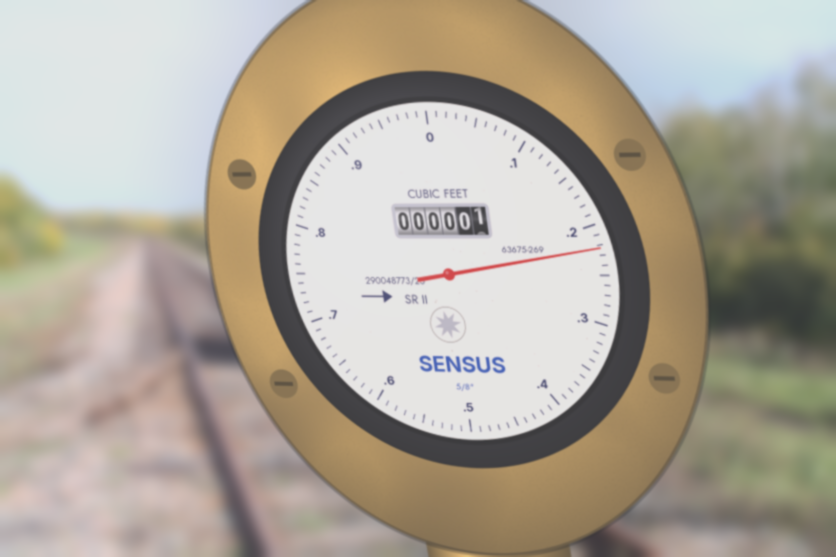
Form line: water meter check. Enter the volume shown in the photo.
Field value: 1.22 ft³
